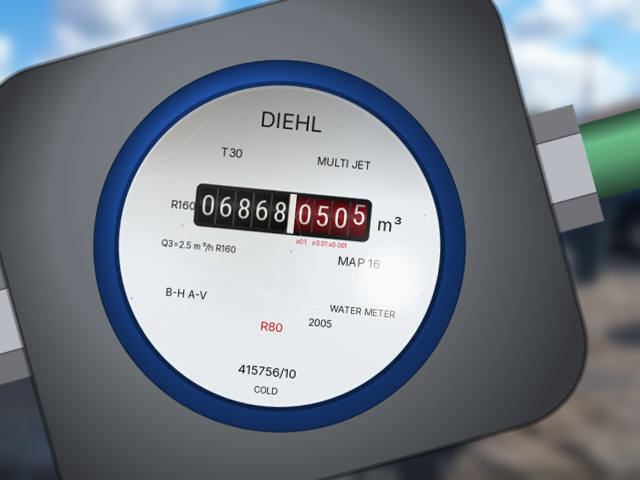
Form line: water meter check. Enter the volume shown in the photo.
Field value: 6868.0505 m³
